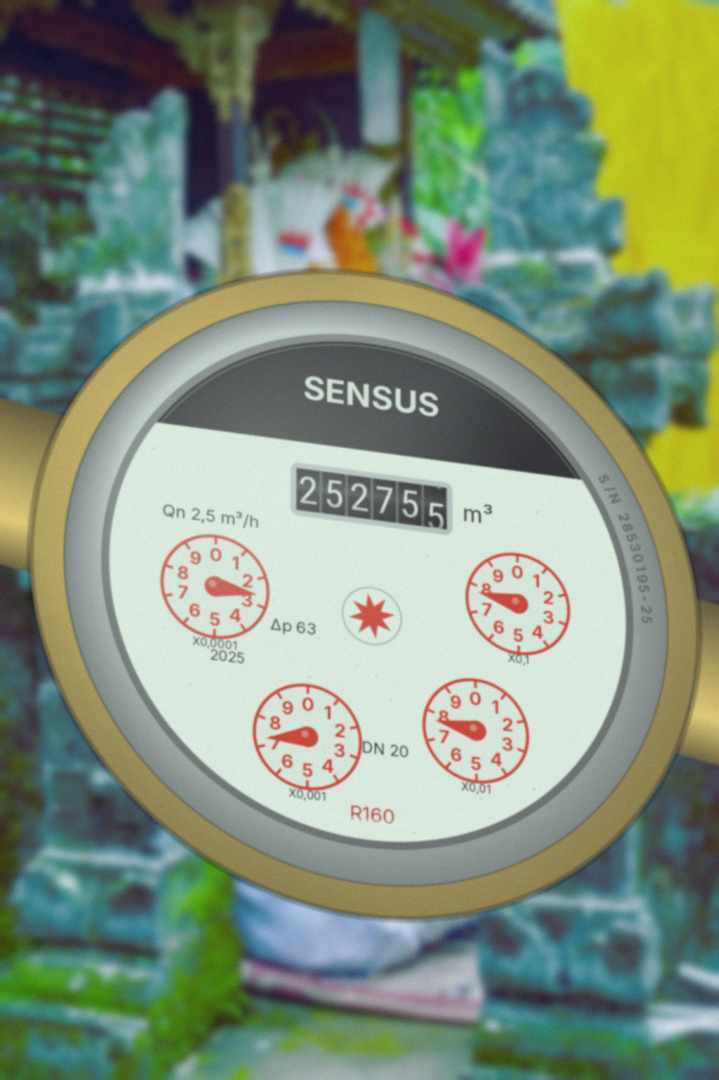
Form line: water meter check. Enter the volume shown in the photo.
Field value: 252754.7772 m³
